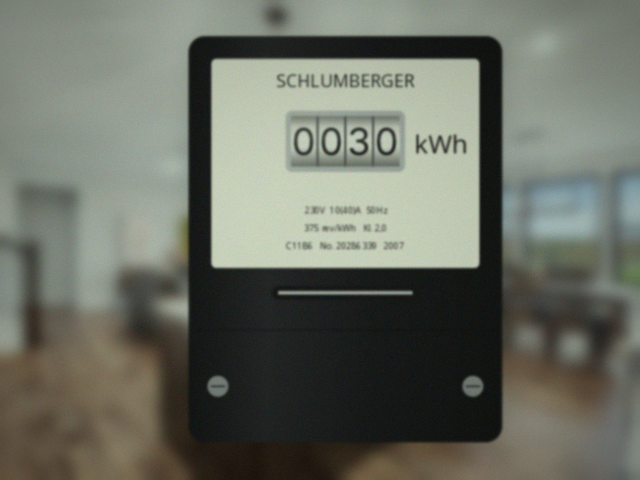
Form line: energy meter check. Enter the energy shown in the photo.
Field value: 30 kWh
